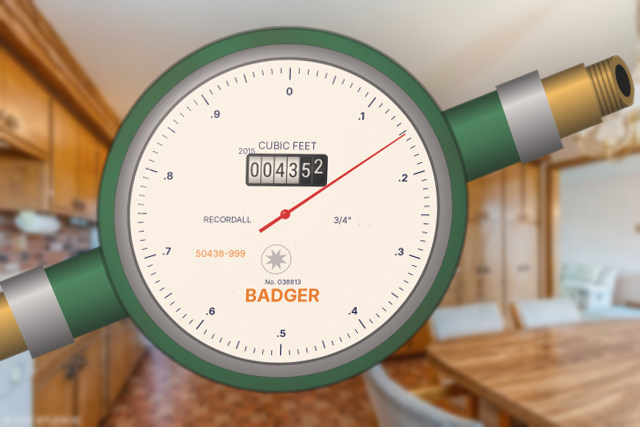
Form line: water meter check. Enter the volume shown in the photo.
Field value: 4352.15 ft³
